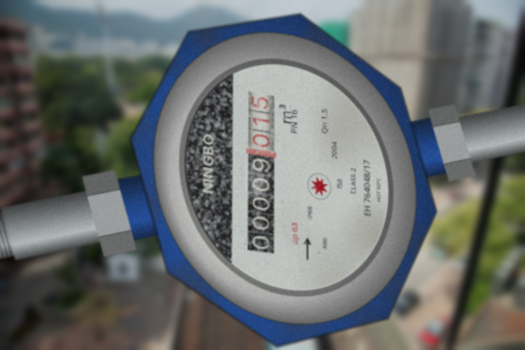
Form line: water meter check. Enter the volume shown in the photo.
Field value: 9.015 m³
